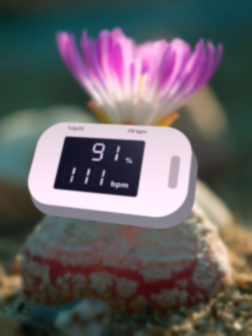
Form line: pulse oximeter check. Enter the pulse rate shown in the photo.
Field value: 111 bpm
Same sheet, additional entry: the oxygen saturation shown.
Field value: 91 %
